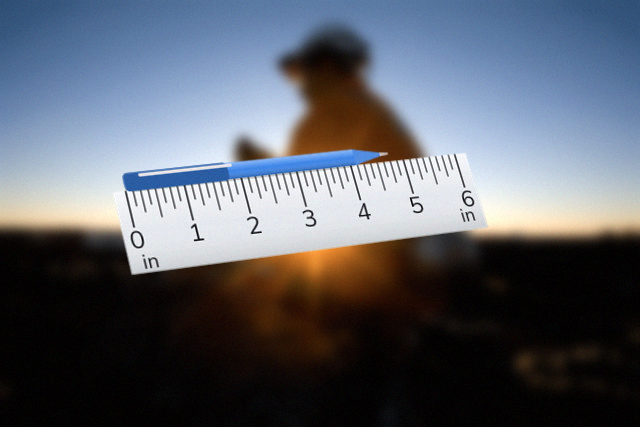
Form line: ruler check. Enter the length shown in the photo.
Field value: 4.75 in
